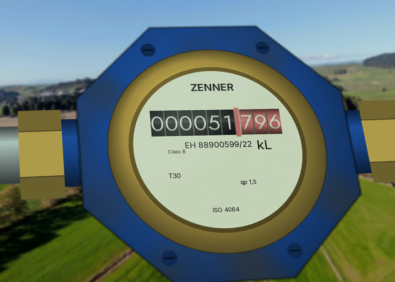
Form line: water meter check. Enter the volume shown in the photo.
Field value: 51.796 kL
